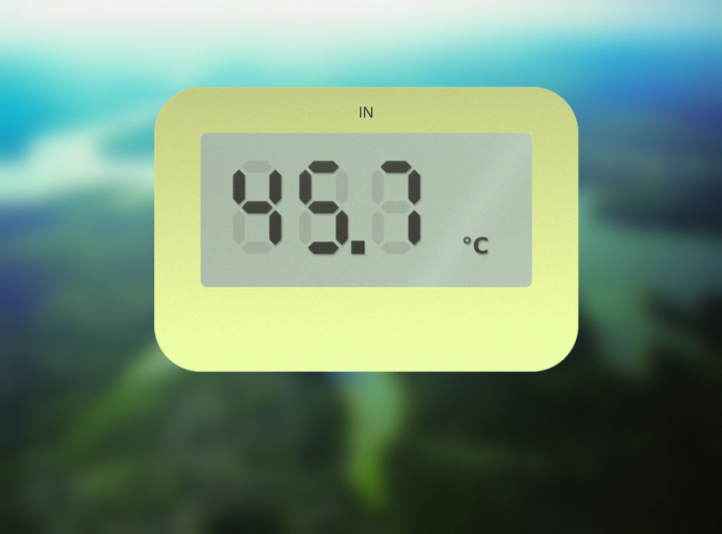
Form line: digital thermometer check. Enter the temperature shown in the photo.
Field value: 45.7 °C
